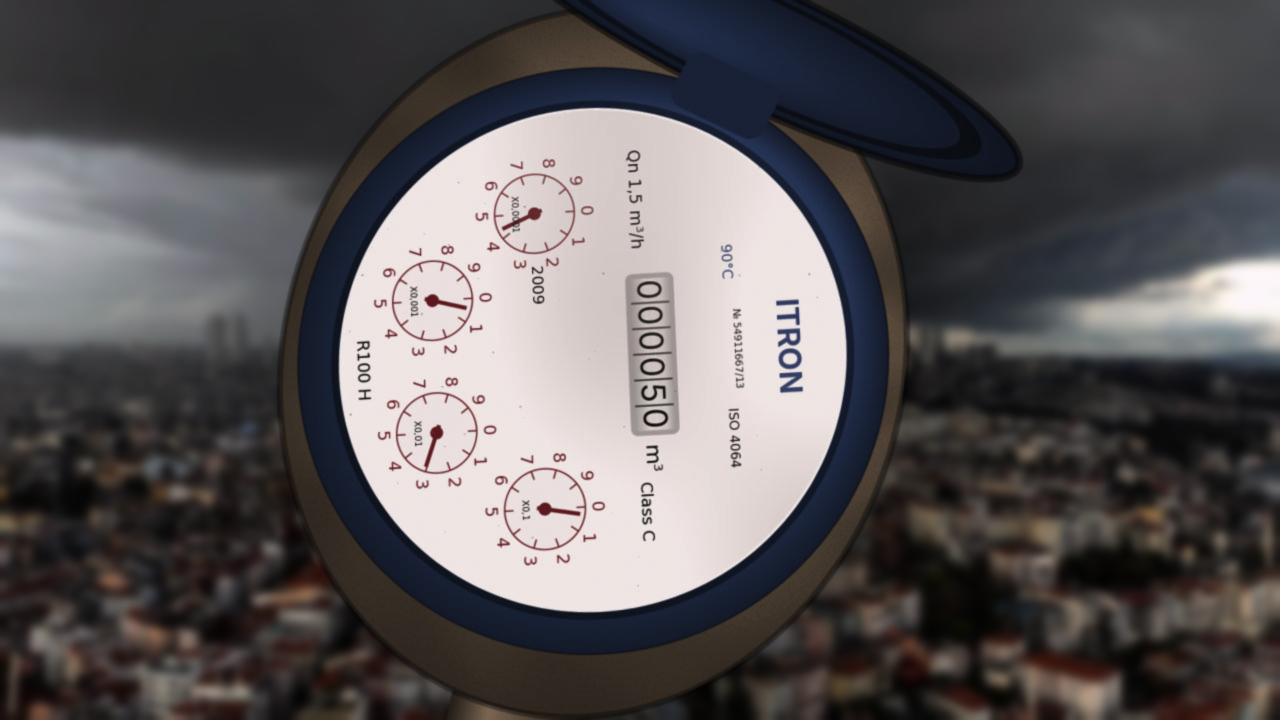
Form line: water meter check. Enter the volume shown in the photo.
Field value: 50.0304 m³
